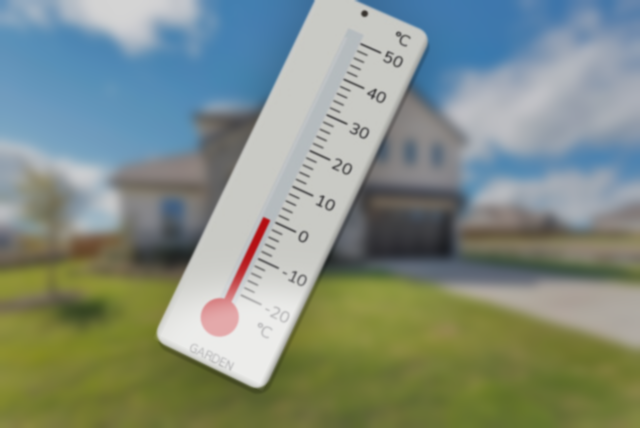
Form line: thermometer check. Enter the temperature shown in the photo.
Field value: 0 °C
